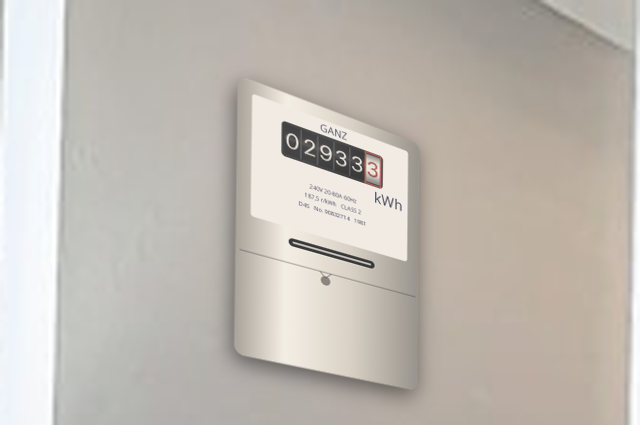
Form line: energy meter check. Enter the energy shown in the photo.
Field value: 2933.3 kWh
